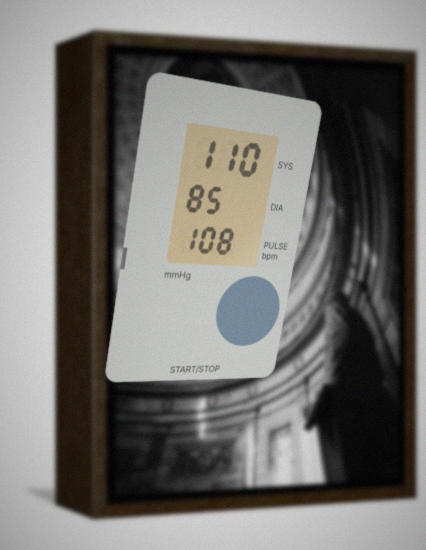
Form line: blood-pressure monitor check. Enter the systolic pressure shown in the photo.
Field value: 110 mmHg
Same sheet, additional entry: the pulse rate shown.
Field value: 108 bpm
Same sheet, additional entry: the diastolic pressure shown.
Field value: 85 mmHg
